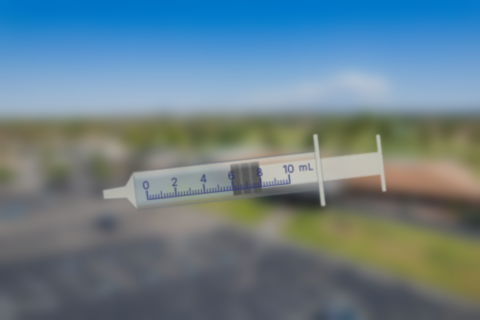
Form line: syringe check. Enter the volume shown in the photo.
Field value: 6 mL
